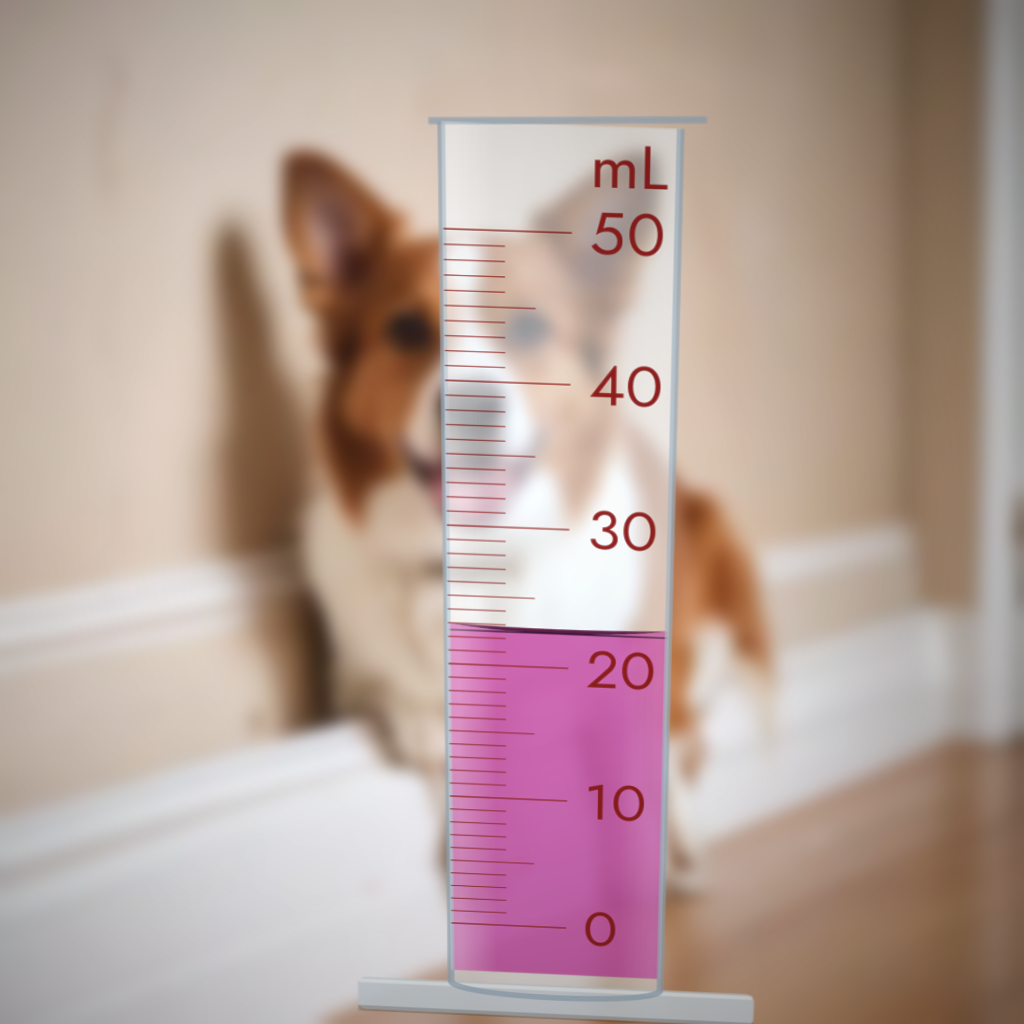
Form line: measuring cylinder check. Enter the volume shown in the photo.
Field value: 22.5 mL
